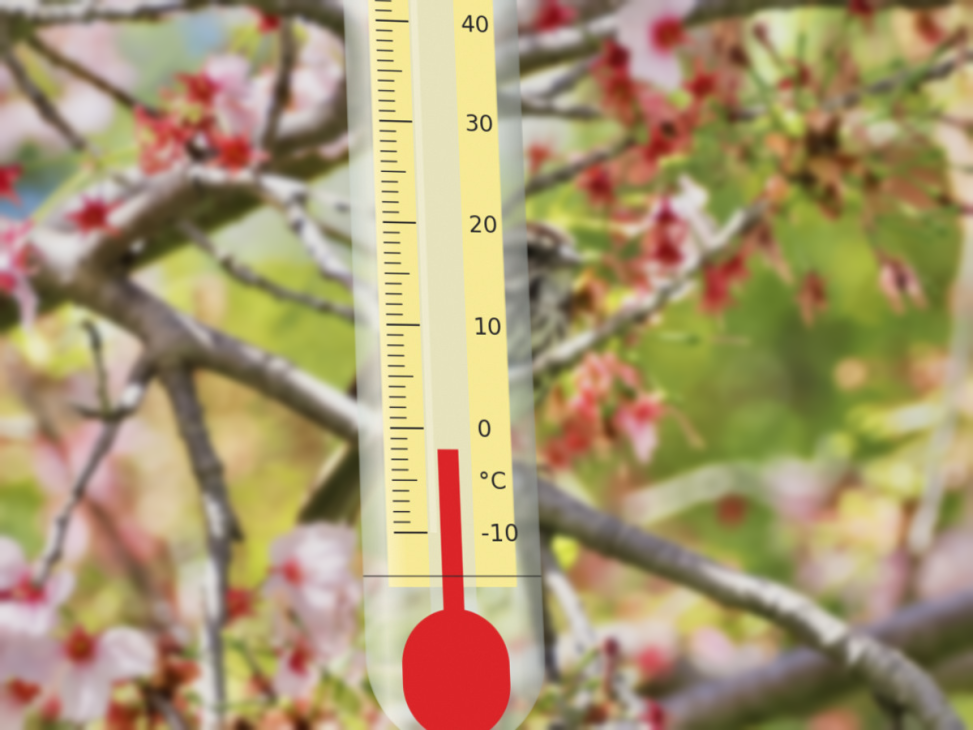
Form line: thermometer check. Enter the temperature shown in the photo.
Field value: -2 °C
